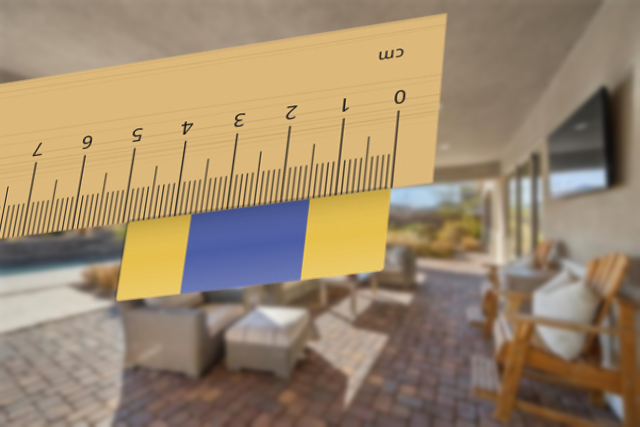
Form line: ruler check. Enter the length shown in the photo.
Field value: 4.9 cm
